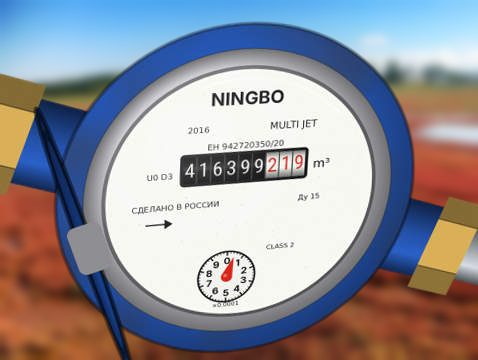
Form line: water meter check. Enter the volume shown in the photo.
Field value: 416399.2190 m³
